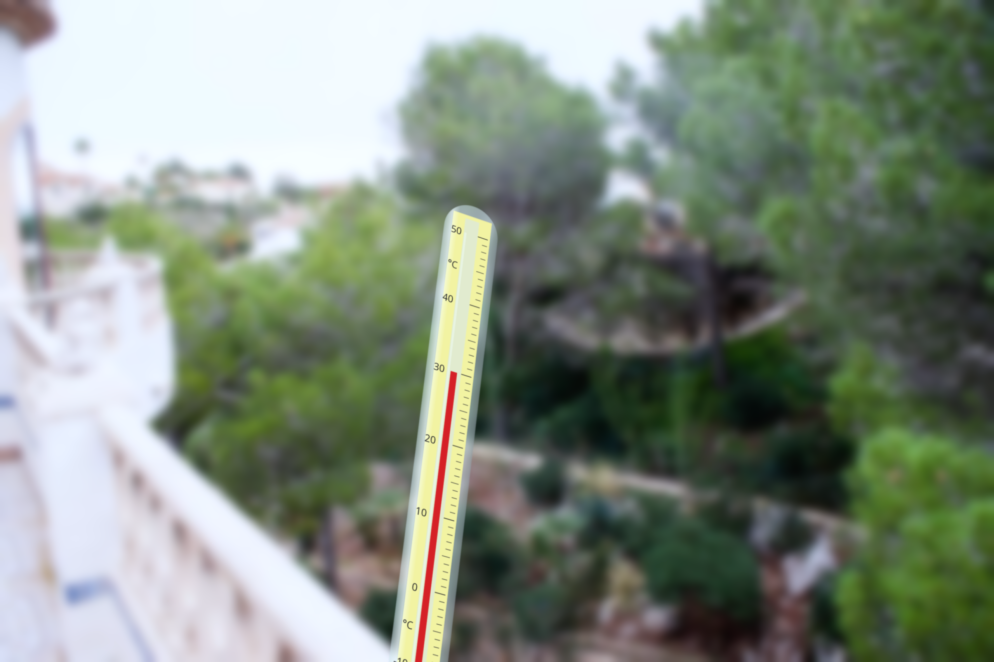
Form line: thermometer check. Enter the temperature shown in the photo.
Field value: 30 °C
